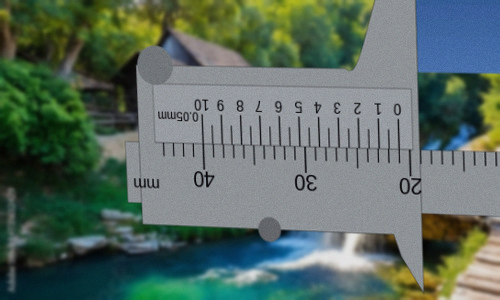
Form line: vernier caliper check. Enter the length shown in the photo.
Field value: 21.0 mm
